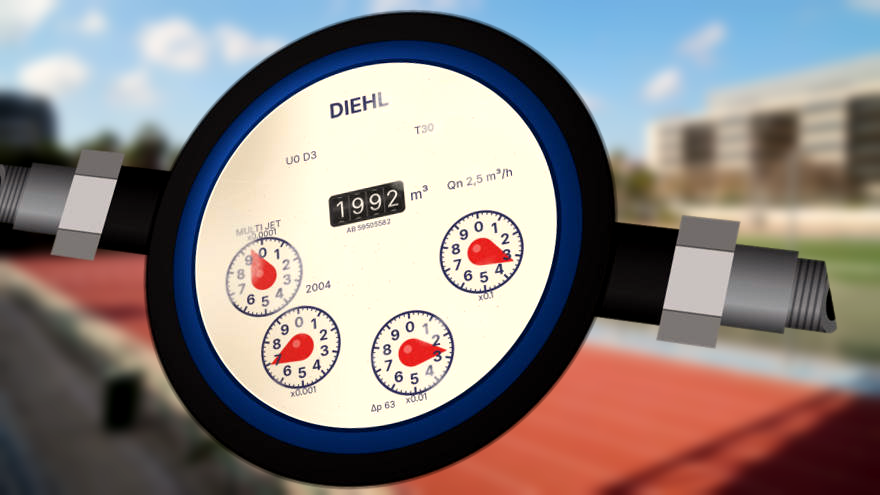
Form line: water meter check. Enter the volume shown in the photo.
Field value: 1992.3269 m³
